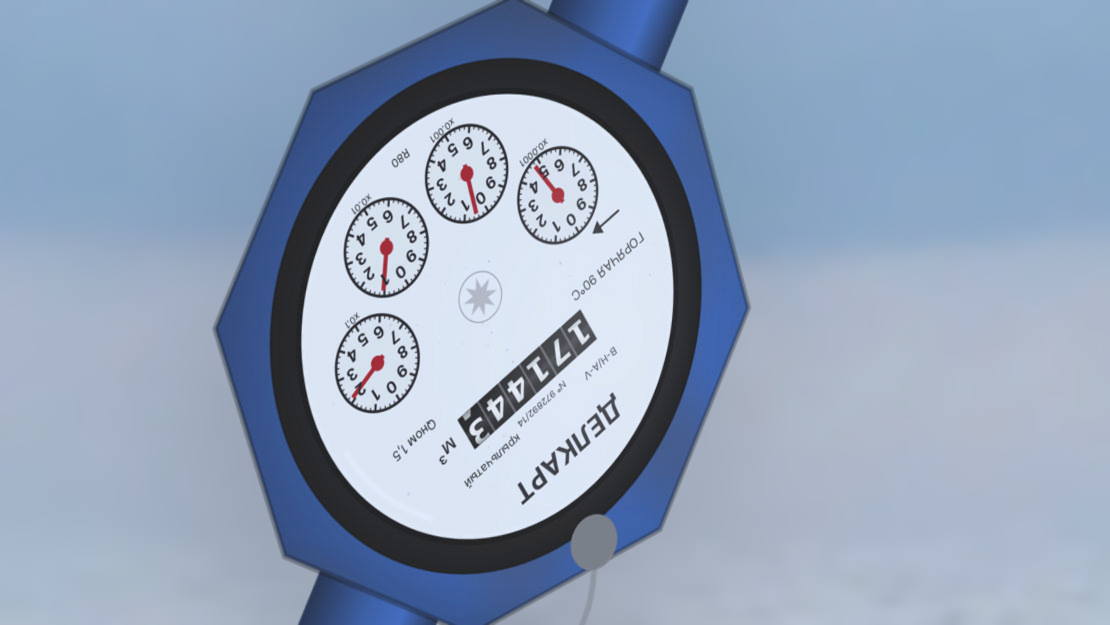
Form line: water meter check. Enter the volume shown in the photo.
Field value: 171443.2104 m³
